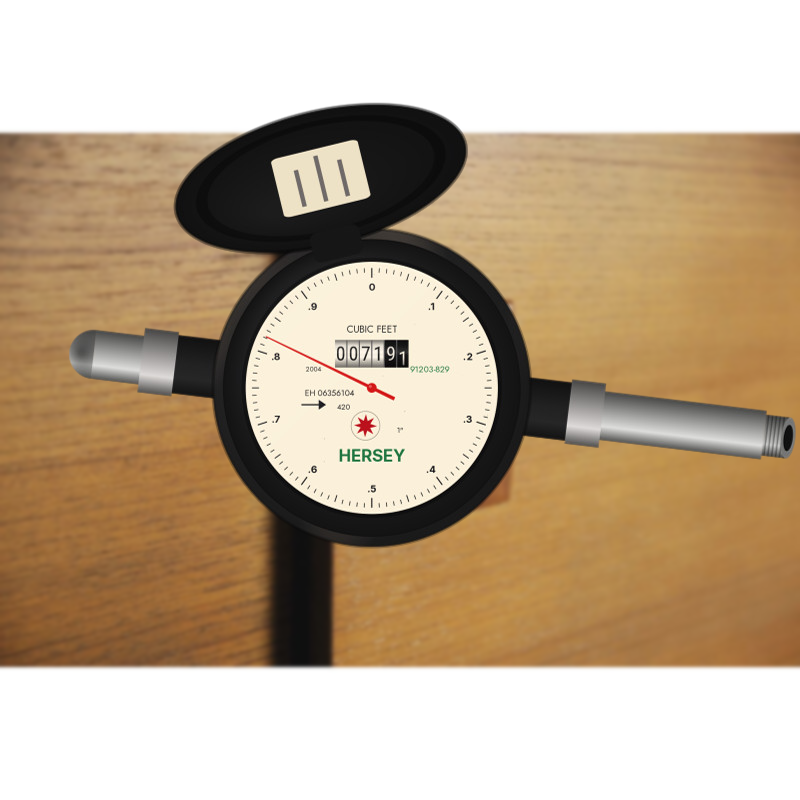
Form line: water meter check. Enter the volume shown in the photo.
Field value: 7190.82 ft³
